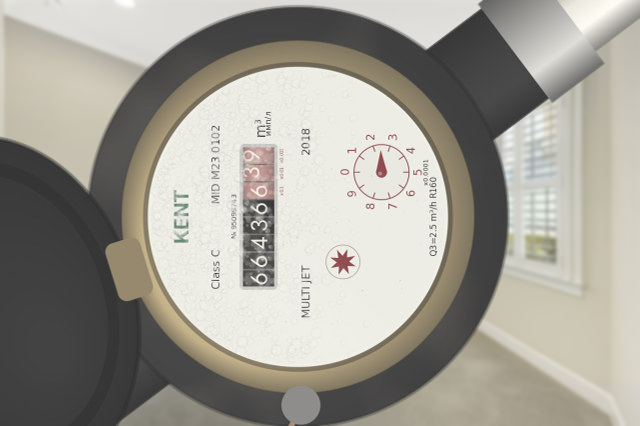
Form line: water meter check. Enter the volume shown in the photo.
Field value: 66436.6392 m³
